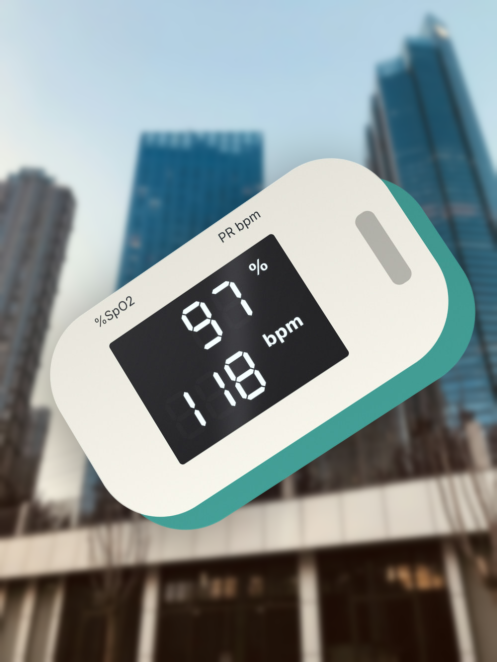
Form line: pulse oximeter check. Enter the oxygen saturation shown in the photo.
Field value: 97 %
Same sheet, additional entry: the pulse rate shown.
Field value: 118 bpm
